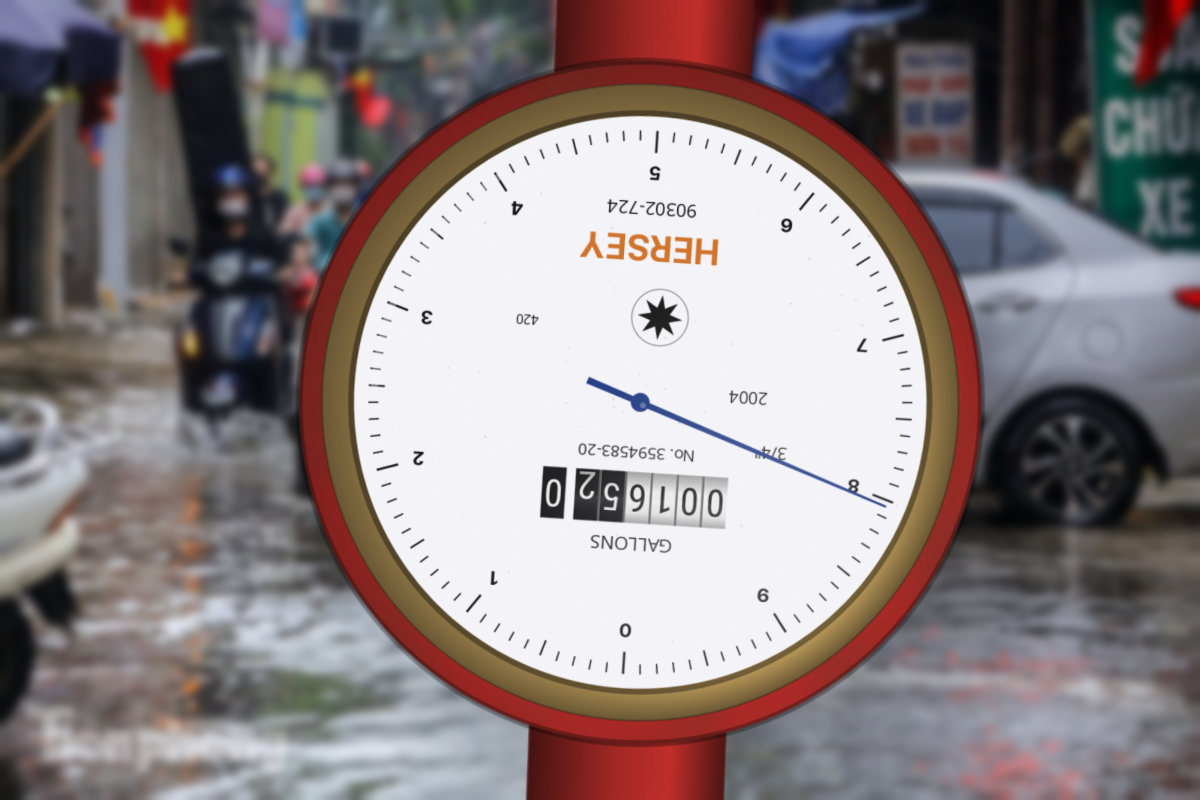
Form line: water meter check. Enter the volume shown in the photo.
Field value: 16518.0 gal
